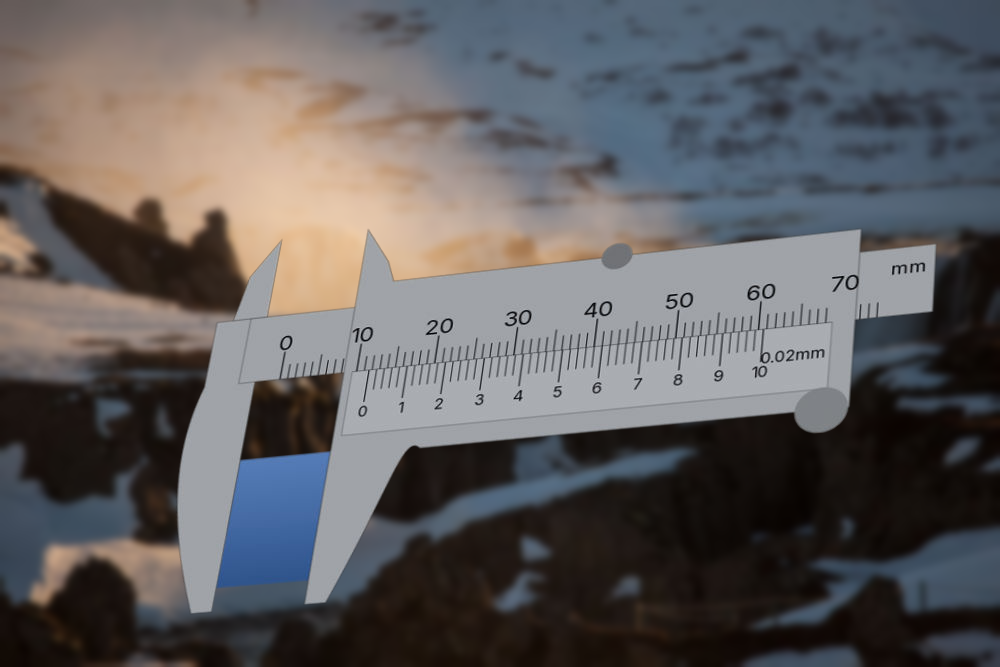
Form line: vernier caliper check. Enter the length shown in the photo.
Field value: 11.6 mm
